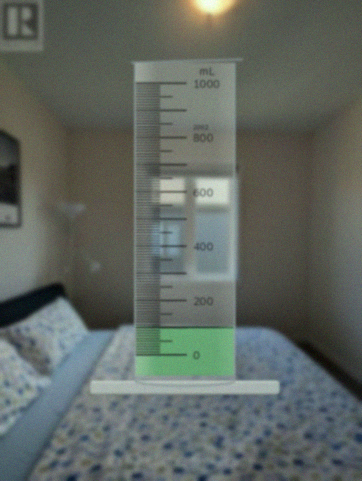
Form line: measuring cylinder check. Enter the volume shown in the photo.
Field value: 100 mL
